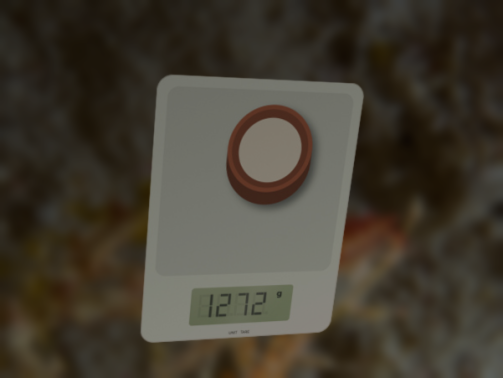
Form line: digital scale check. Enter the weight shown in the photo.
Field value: 1272 g
